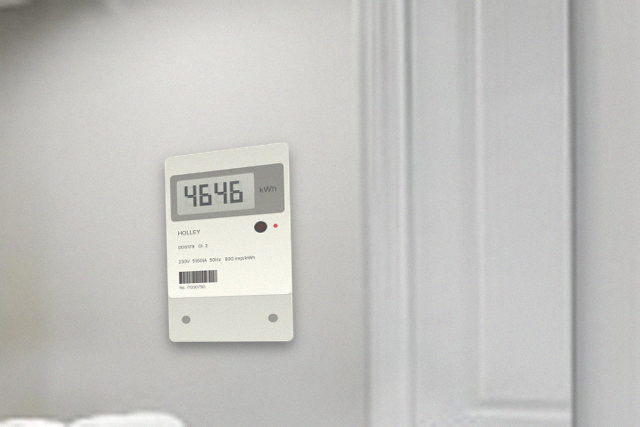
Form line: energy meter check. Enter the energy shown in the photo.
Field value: 4646 kWh
